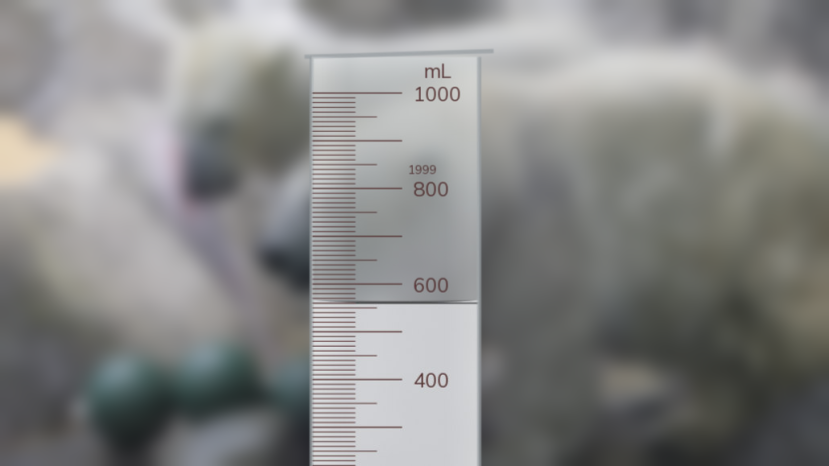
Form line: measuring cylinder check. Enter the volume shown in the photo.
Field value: 560 mL
